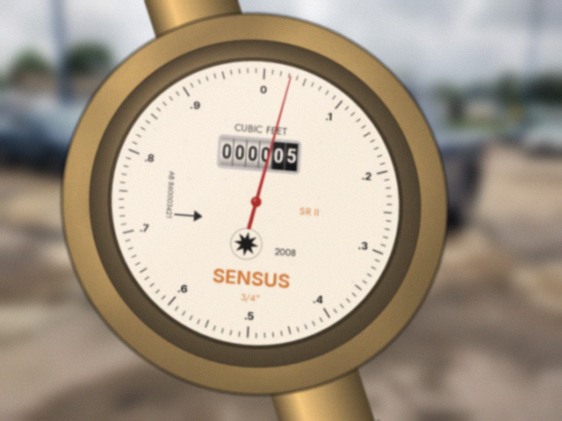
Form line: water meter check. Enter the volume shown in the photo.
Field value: 5.03 ft³
